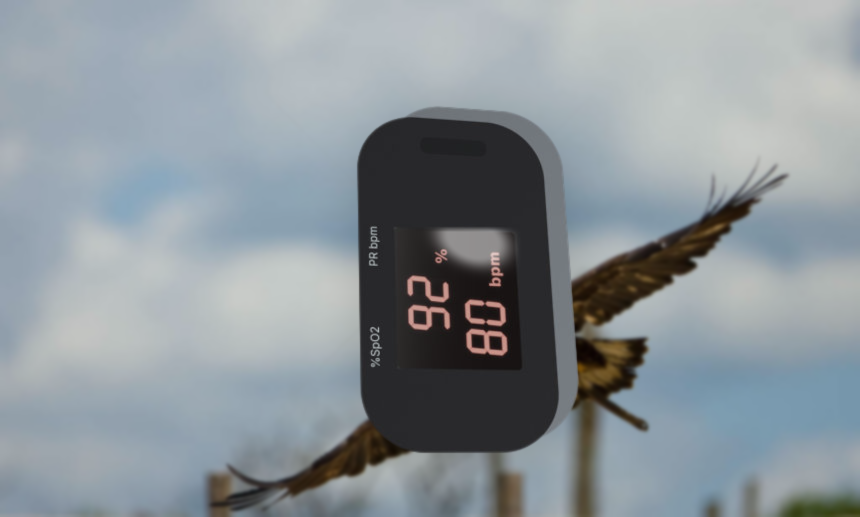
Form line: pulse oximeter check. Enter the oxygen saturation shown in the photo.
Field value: 92 %
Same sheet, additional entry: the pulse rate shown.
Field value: 80 bpm
